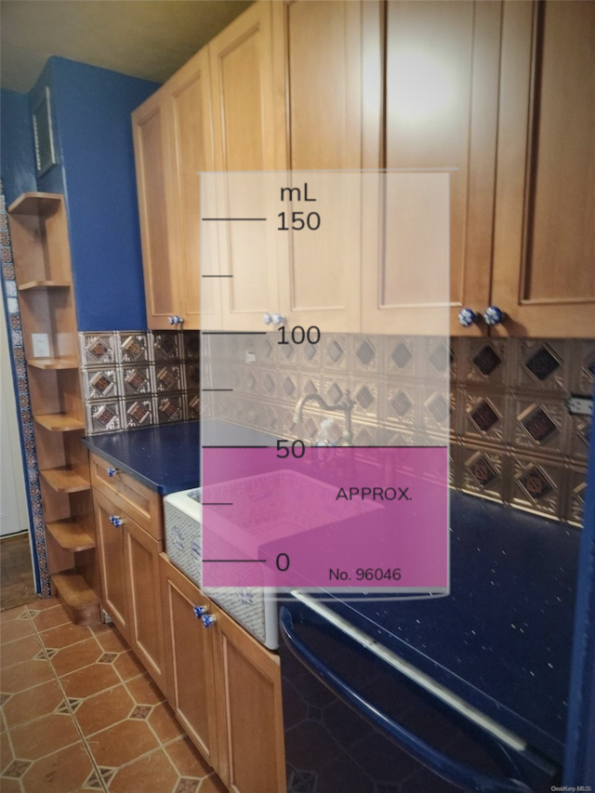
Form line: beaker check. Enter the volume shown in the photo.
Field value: 50 mL
